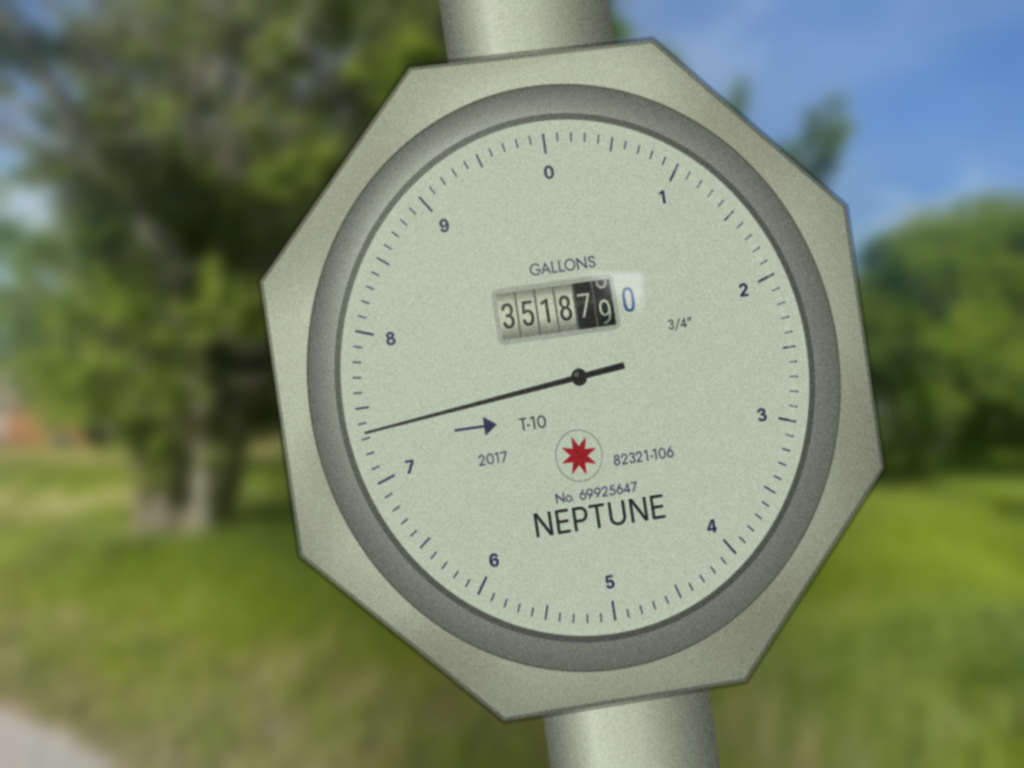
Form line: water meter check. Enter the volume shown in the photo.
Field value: 3518787.3 gal
